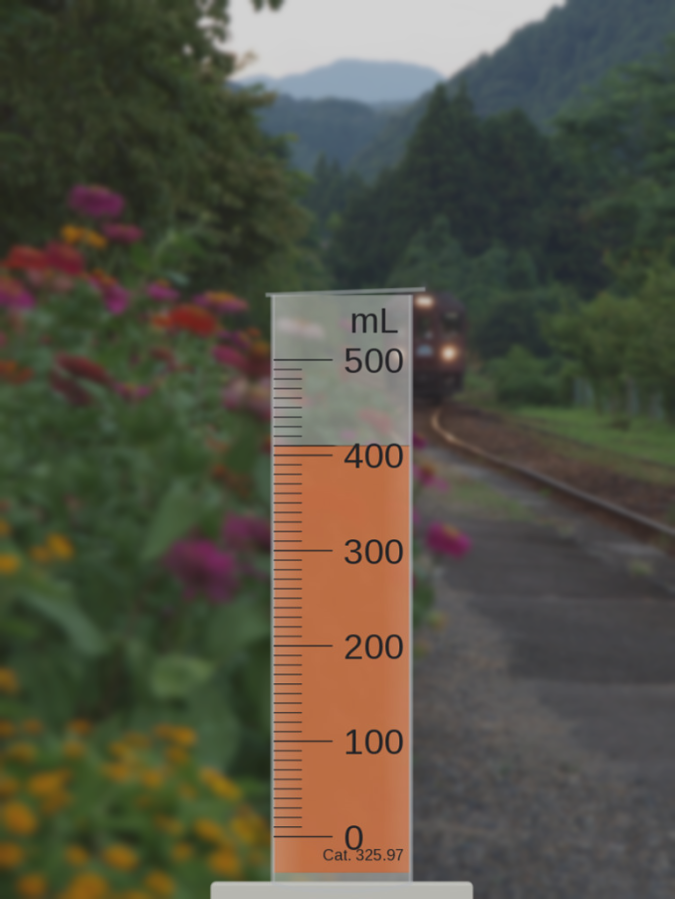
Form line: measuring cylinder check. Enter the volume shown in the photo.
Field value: 410 mL
